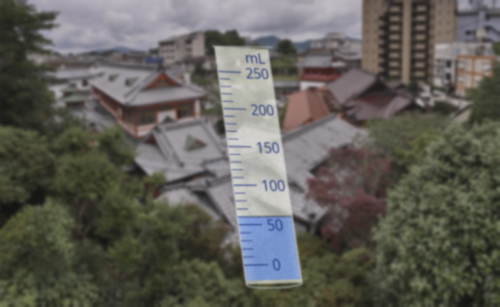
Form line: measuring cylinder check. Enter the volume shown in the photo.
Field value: 60 mL
